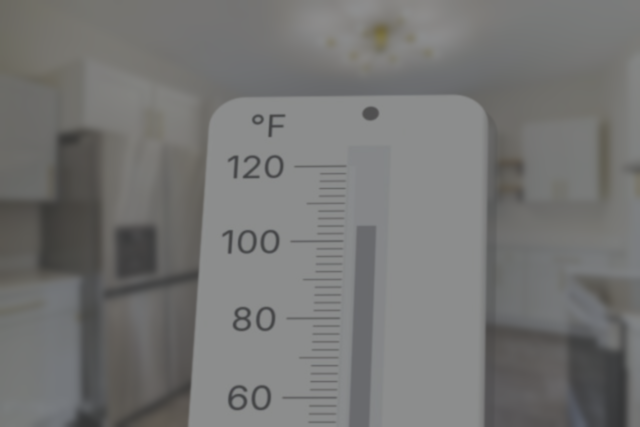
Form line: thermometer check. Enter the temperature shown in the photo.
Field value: 104 °F
